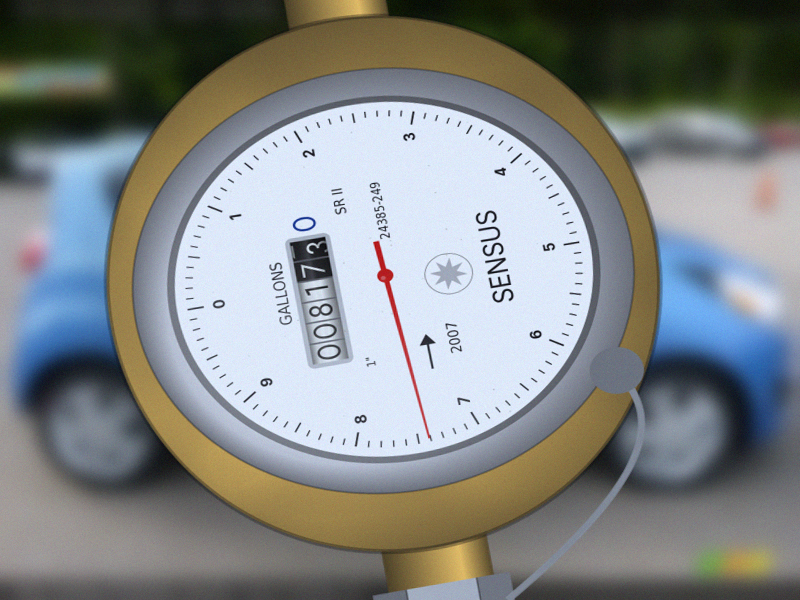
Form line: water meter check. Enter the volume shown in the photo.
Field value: 81727.4 gal
